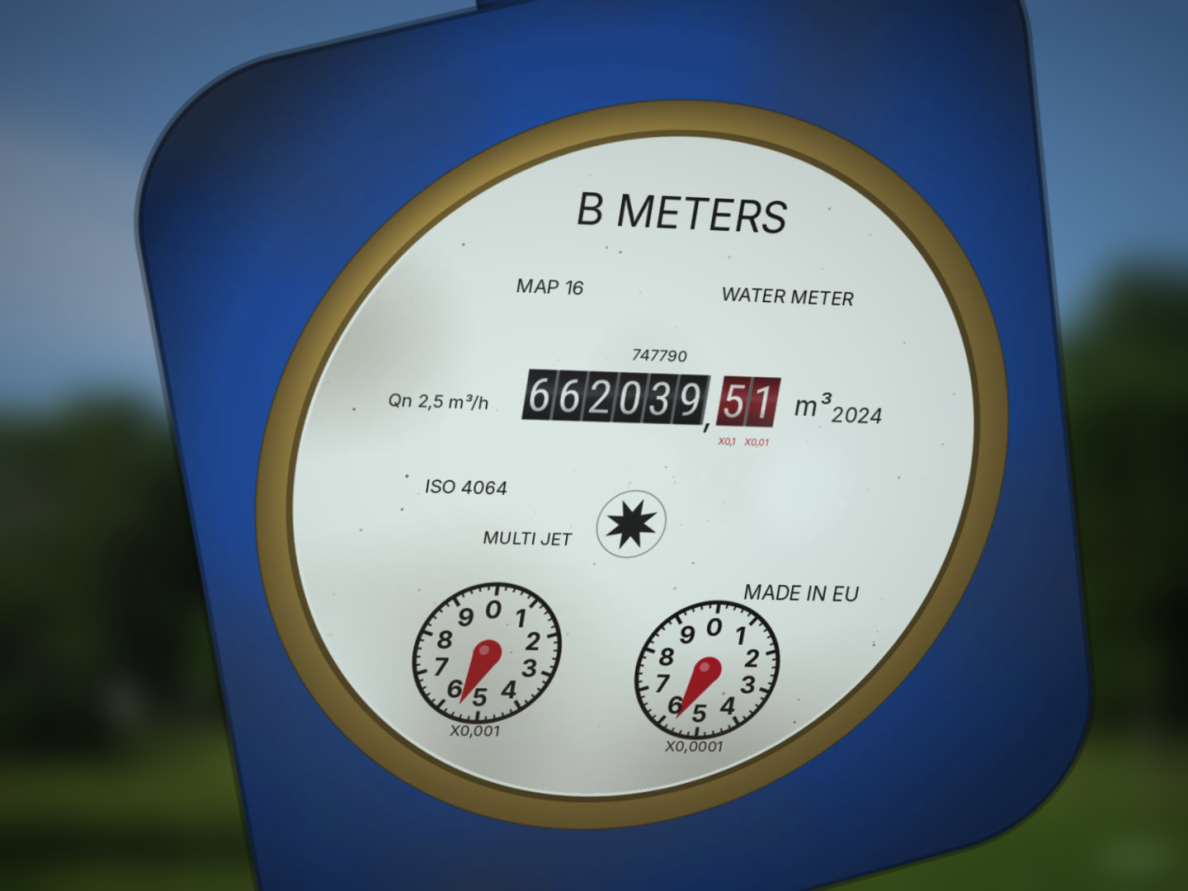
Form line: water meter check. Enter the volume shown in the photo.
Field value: 662039.5155 m³
